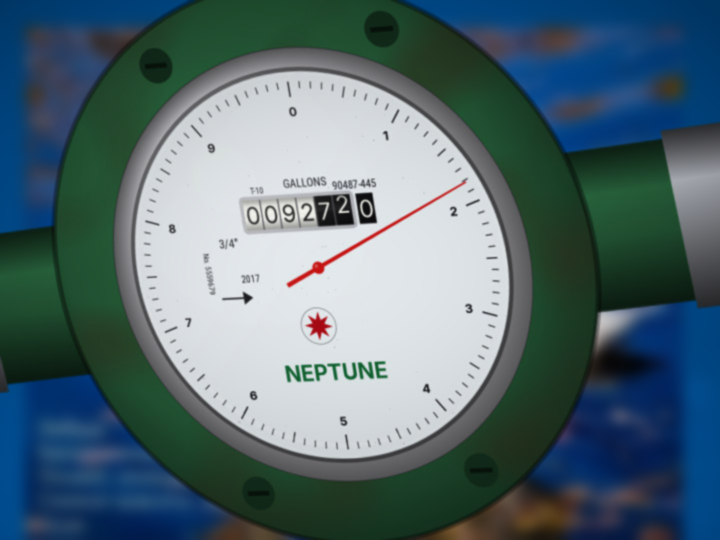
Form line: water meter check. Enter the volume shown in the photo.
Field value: 92721.8 gal
